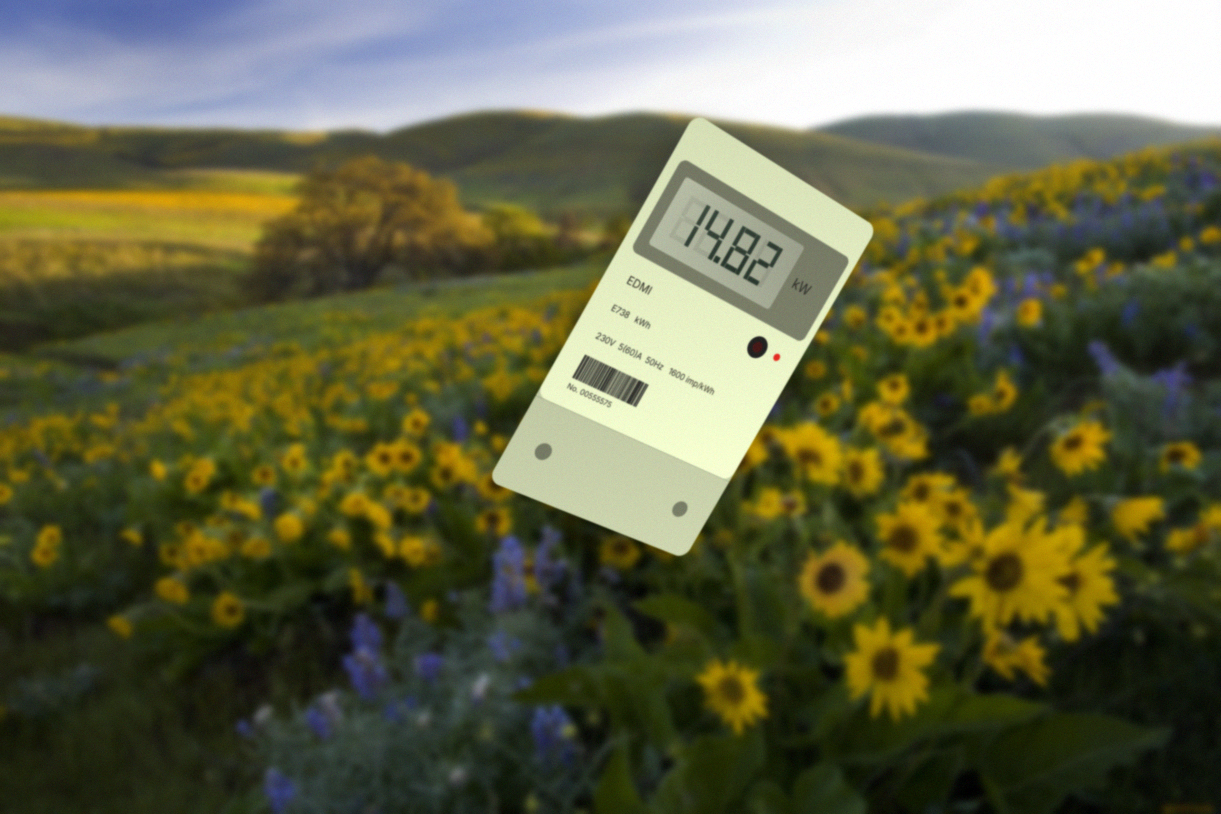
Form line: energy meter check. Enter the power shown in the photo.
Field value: 14.82 kW
